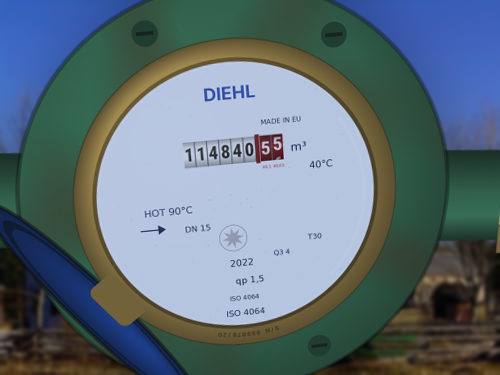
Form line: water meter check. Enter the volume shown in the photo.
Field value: 114840.55 m³
